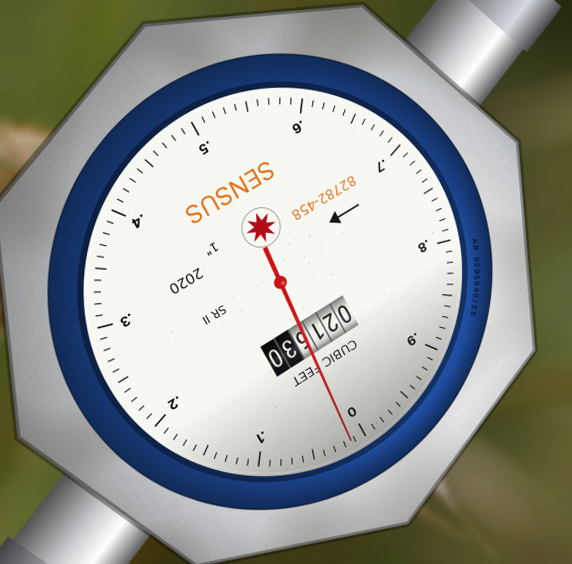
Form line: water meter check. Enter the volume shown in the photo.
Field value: 21630.01 ft³
